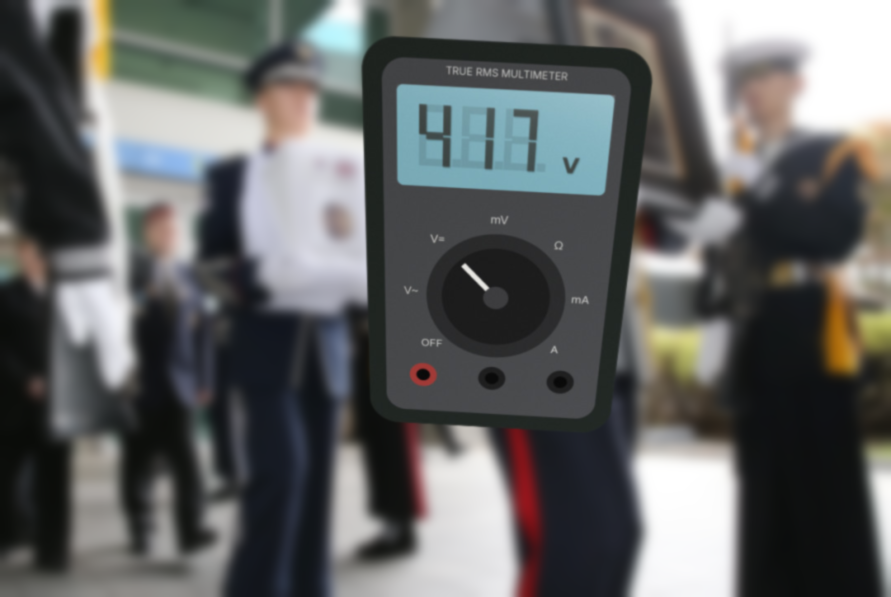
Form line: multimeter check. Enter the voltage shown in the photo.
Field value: 417 V
